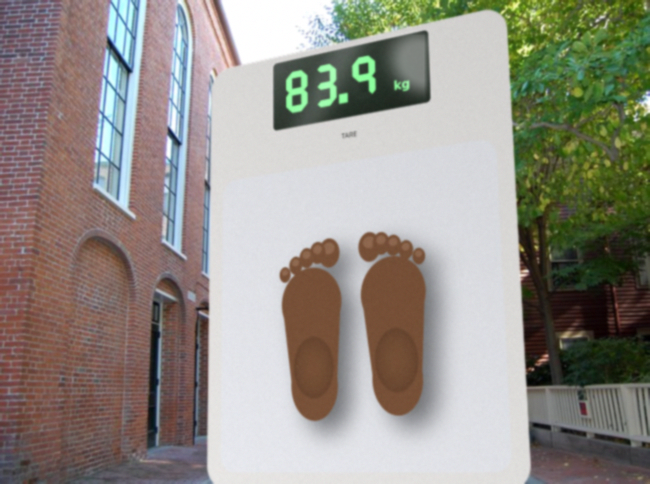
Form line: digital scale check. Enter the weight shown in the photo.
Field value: 83.9 kg
